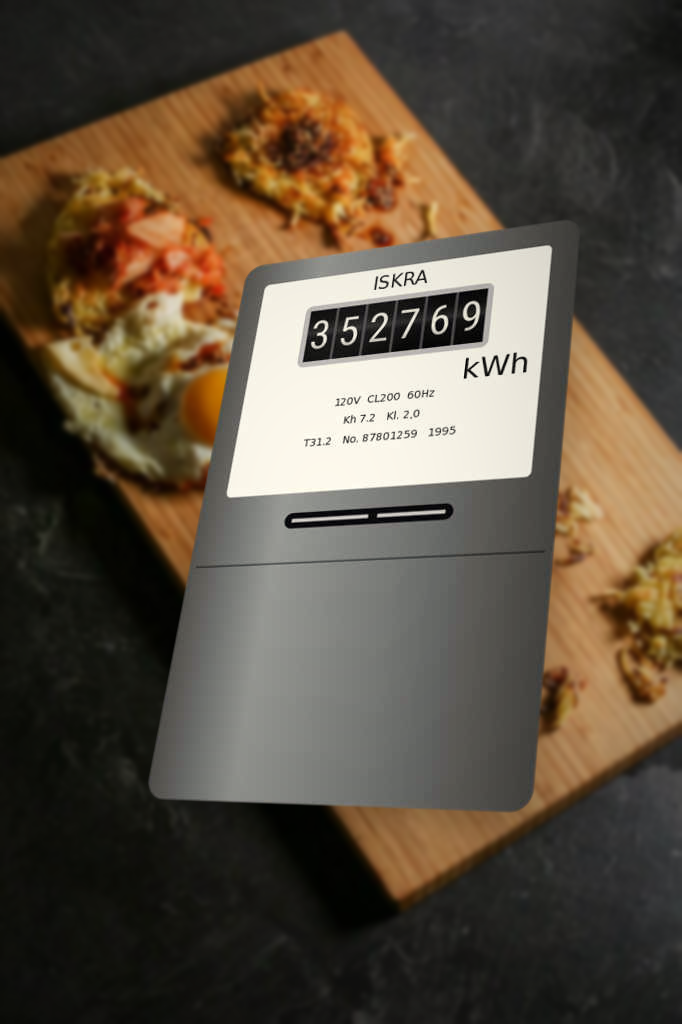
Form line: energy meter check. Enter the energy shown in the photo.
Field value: 352769 kWh
